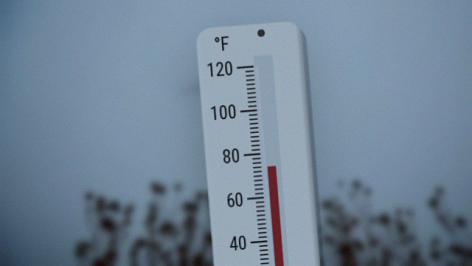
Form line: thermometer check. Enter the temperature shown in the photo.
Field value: 74 °F
